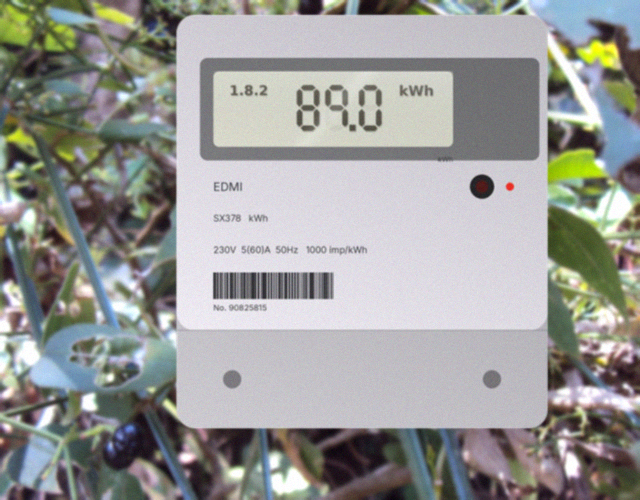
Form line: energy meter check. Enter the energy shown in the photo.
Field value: 89.0 kWh
